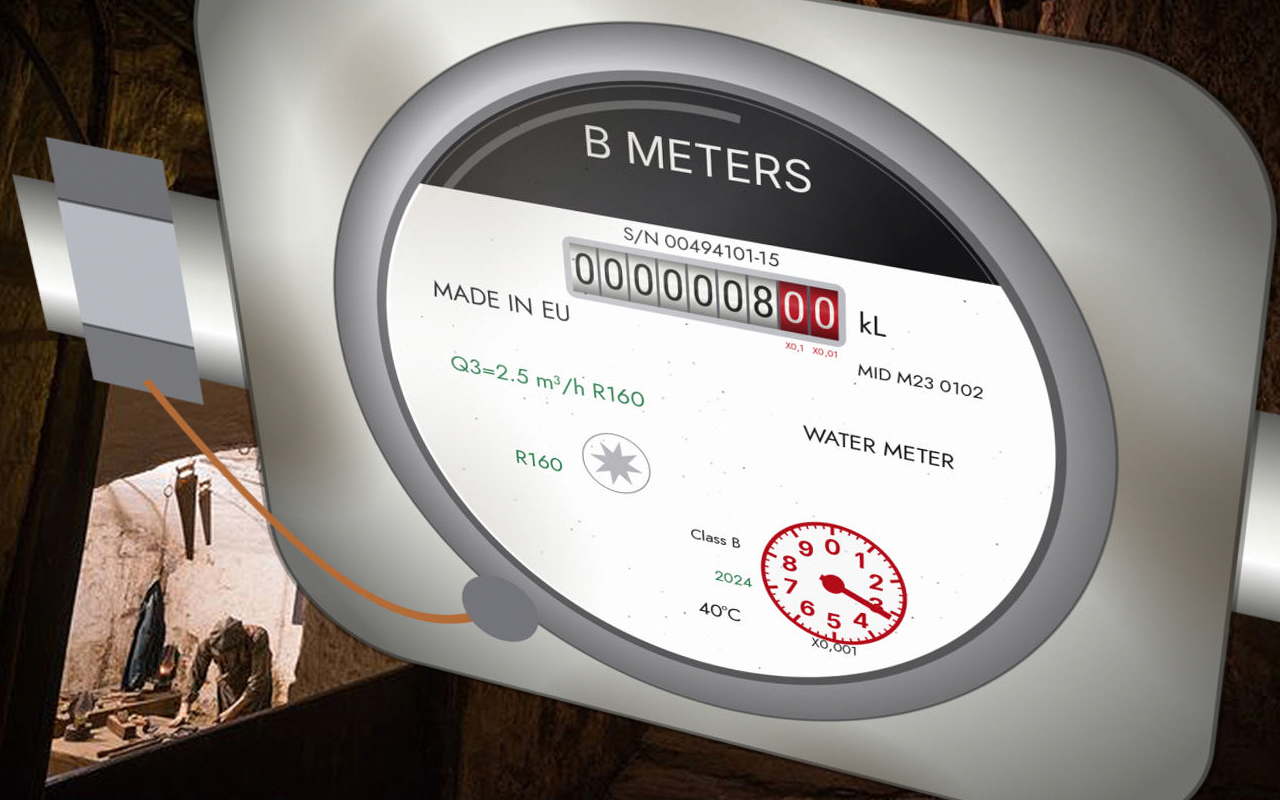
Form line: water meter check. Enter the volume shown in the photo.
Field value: 8.003 kL
